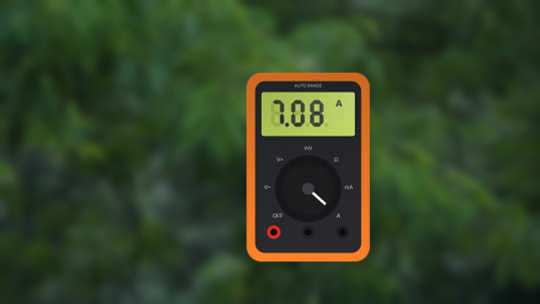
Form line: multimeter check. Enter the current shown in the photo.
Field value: 7.08 A
